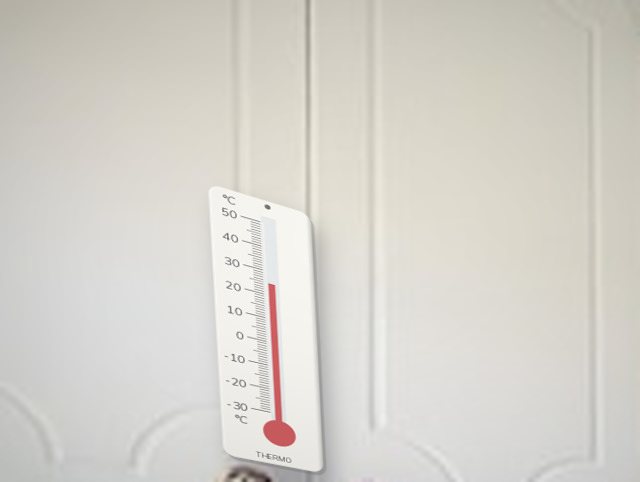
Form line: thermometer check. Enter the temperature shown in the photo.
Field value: 25 °C
